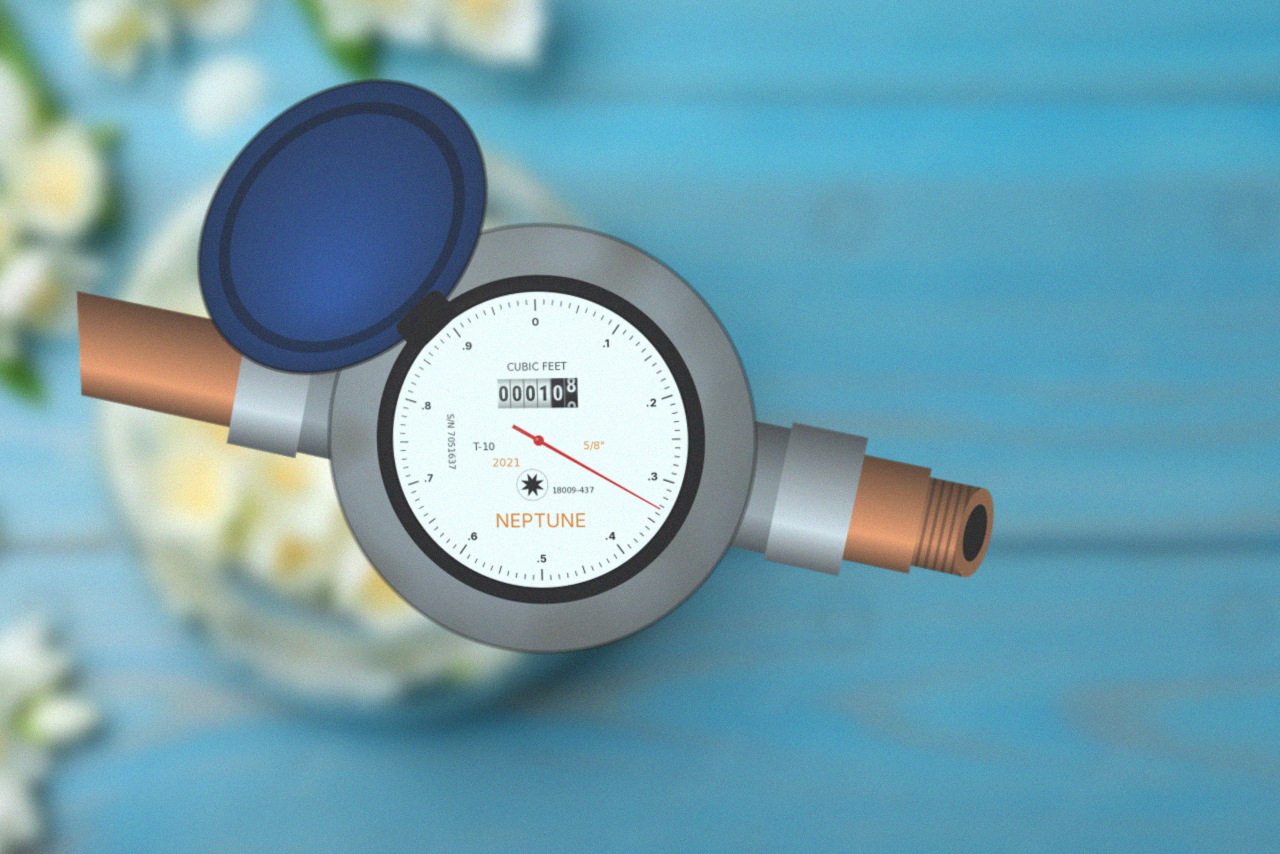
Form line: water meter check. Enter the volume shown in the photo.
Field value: 108.33 ft³
